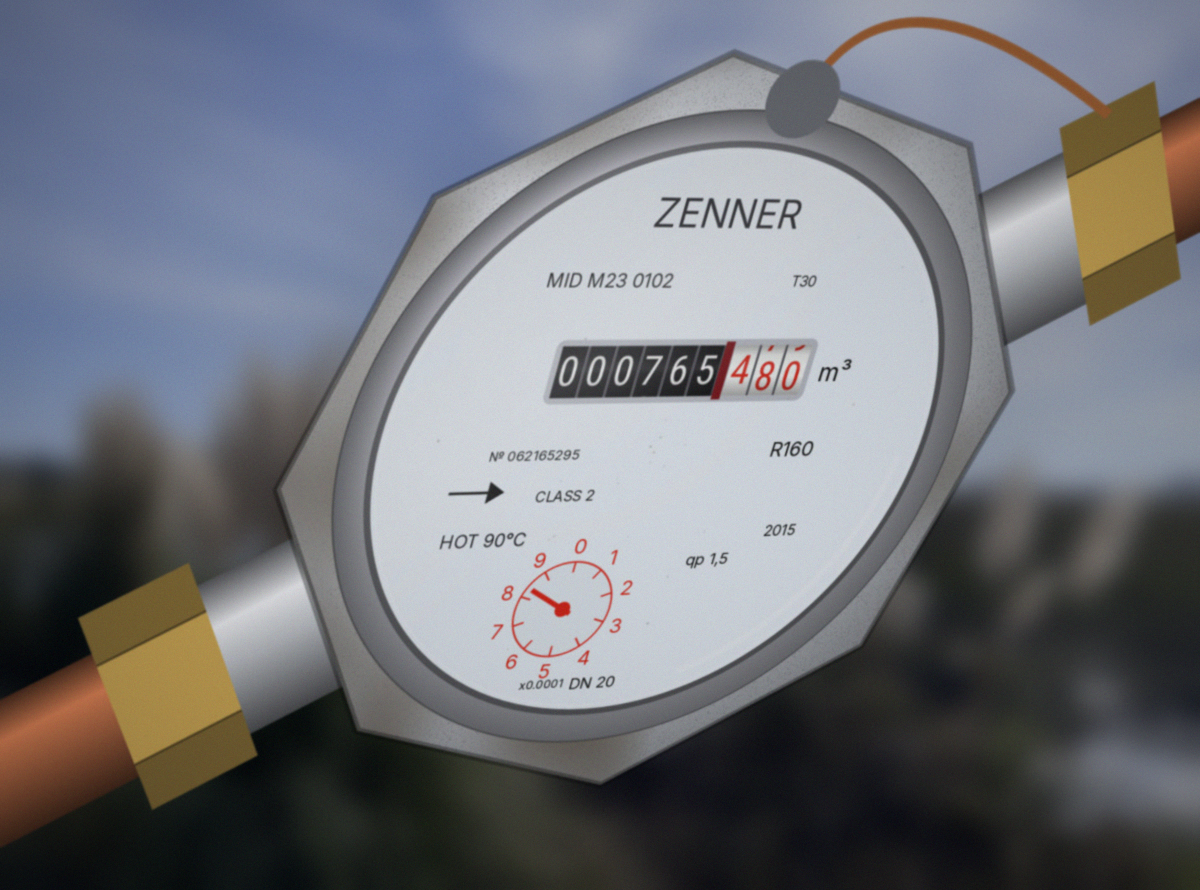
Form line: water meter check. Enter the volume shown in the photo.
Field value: 765.4798 m³
